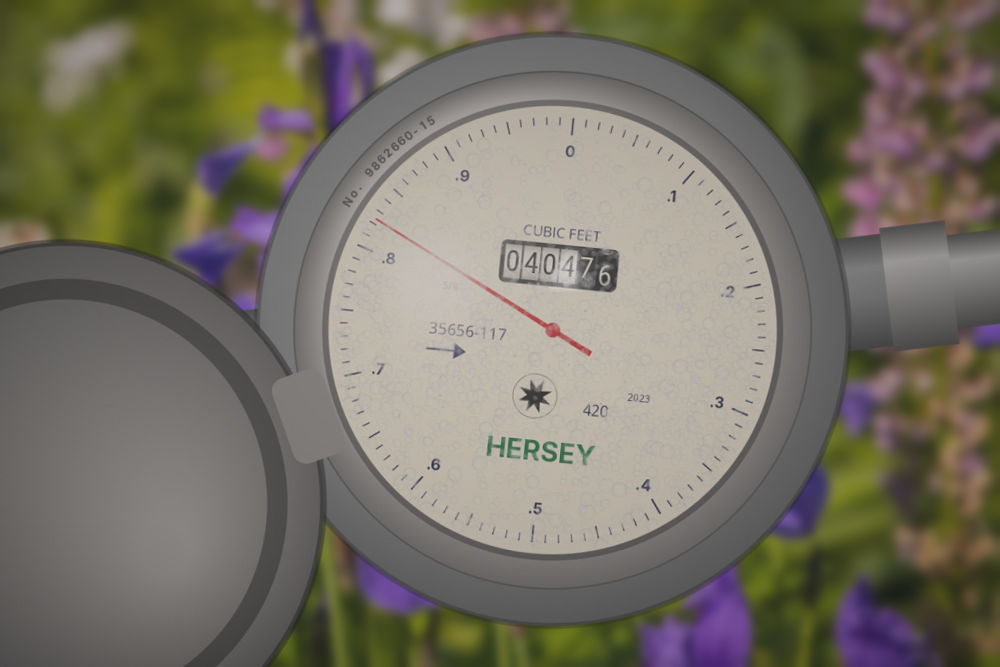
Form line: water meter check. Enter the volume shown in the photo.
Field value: 40475.82 ft³
